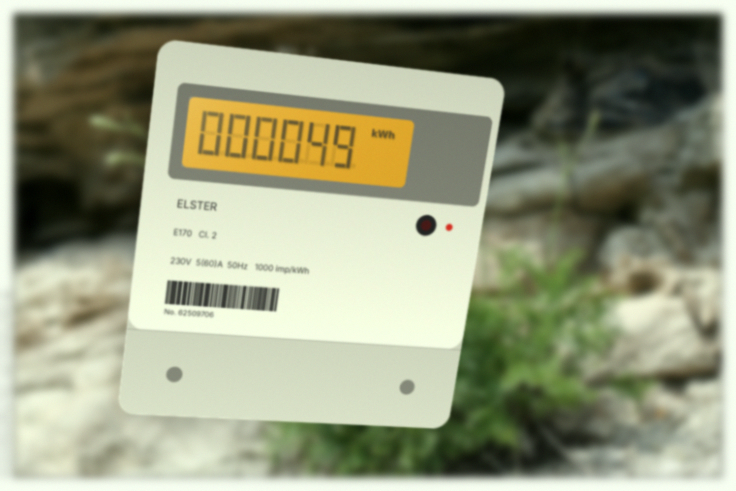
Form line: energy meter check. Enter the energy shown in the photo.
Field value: 49 kWh
